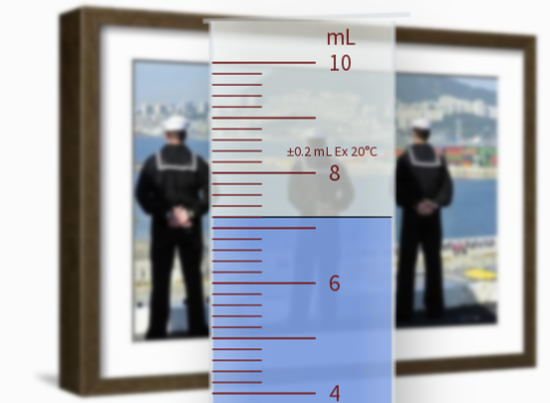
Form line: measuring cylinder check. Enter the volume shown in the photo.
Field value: 7.2 mL
